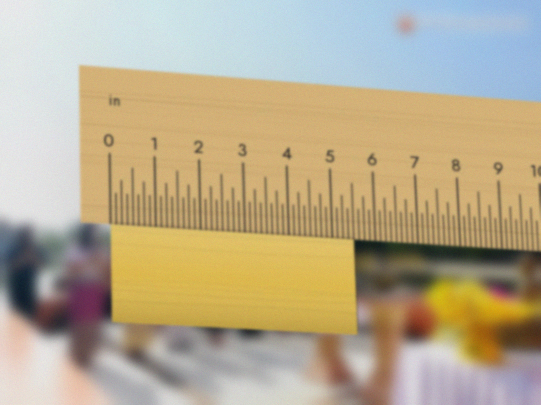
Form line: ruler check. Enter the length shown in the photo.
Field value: 5.5 in
